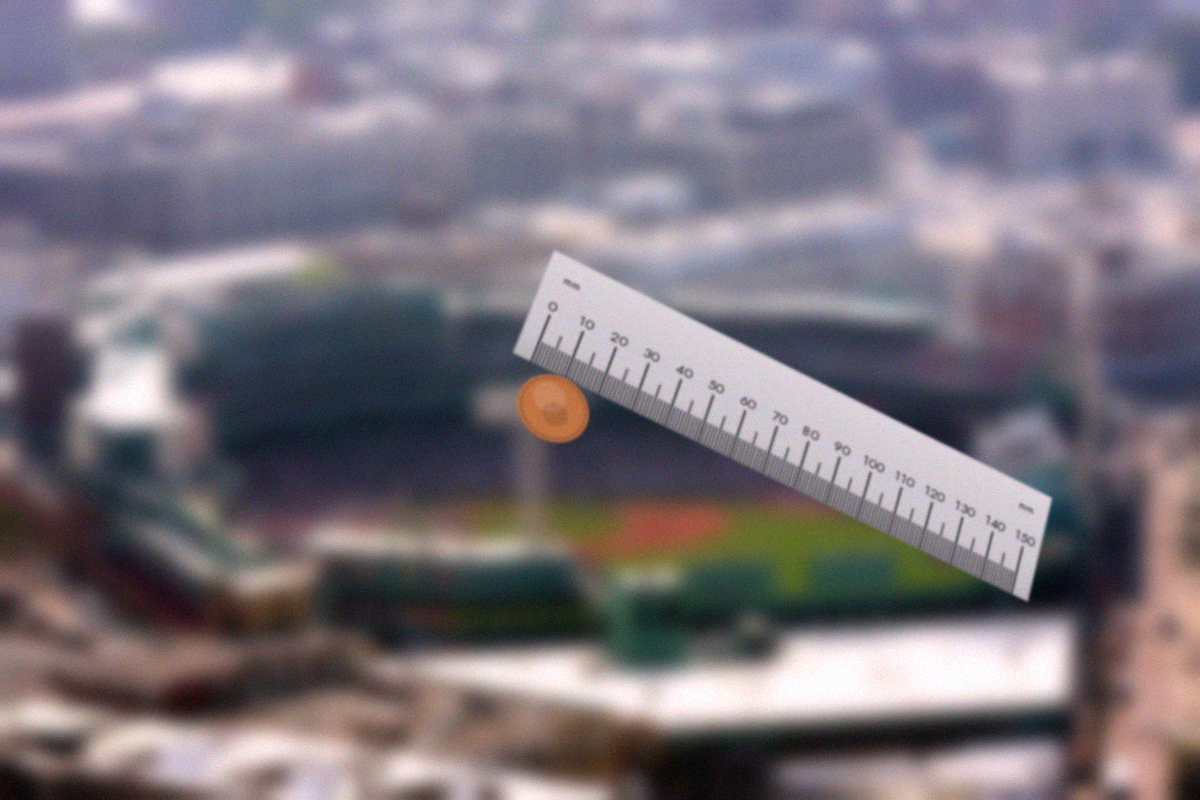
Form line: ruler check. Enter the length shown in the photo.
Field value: 20 mm
